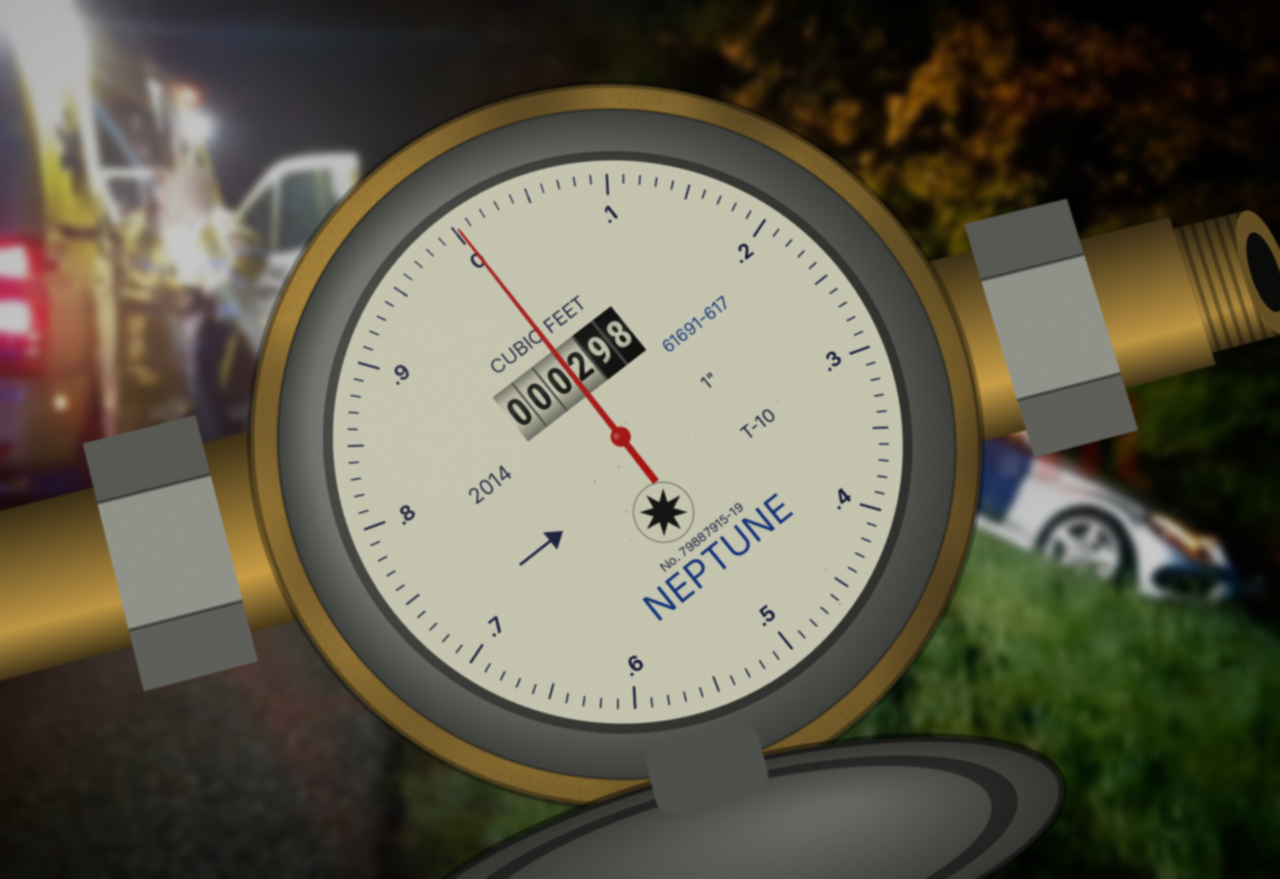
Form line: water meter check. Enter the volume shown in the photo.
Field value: 298.00 ft³
